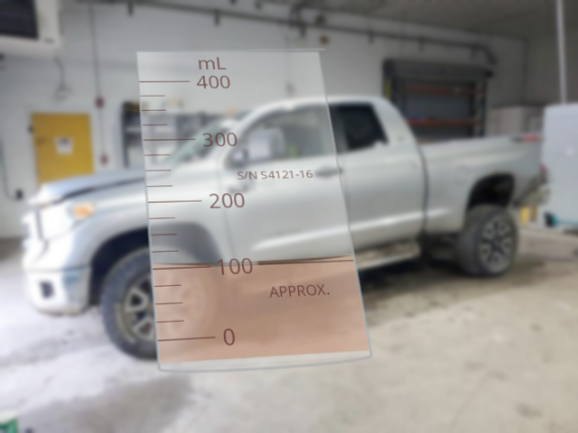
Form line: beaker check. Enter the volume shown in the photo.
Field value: 100 mL
